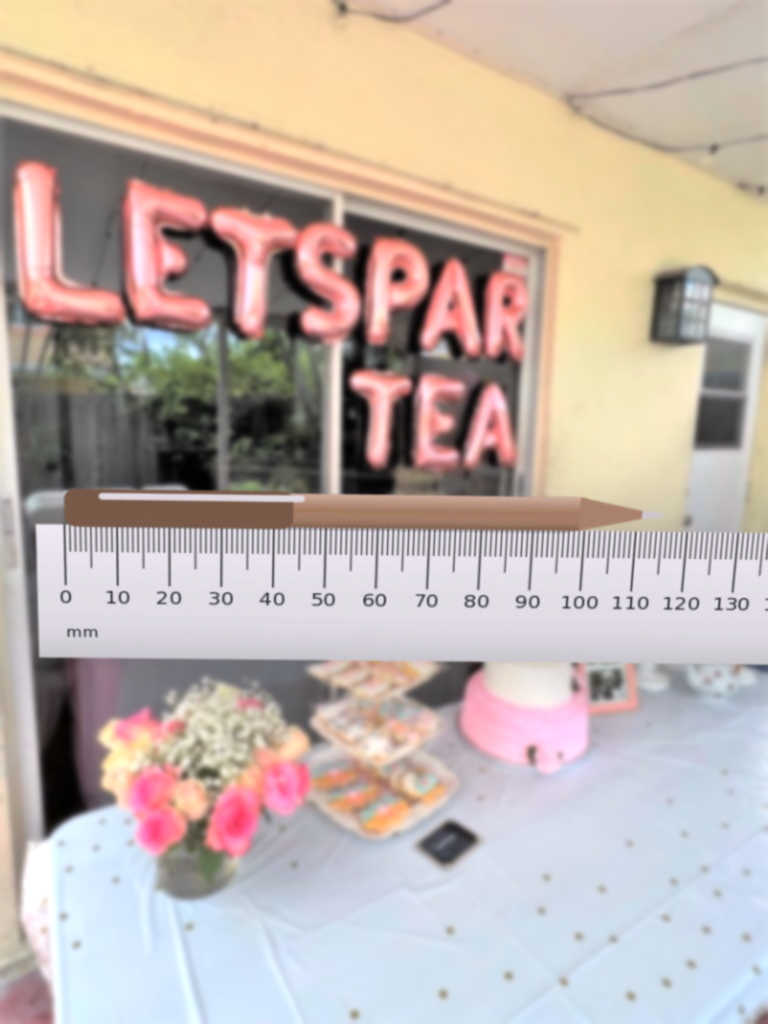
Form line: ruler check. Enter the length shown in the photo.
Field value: 115 mm
